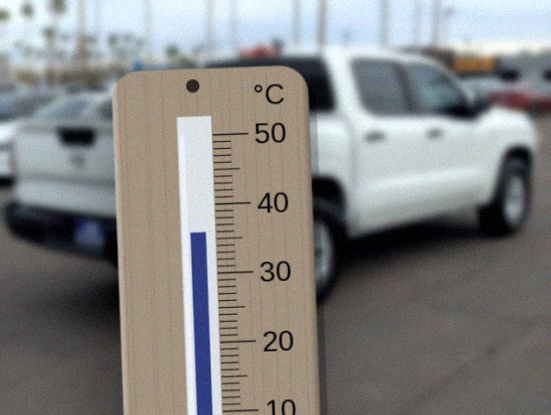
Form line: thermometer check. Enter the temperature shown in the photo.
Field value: 36 °C
